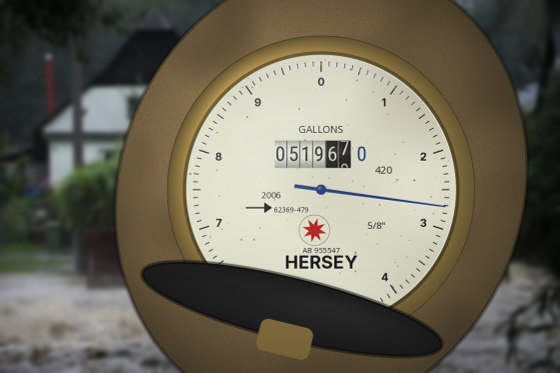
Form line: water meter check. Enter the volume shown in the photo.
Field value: 519672.7 gal
